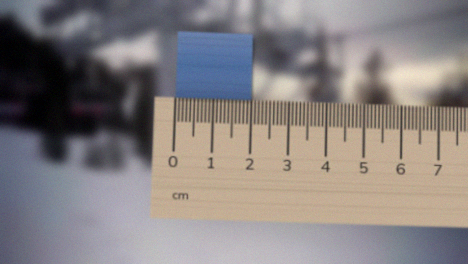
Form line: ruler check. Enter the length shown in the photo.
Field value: 2 cm
